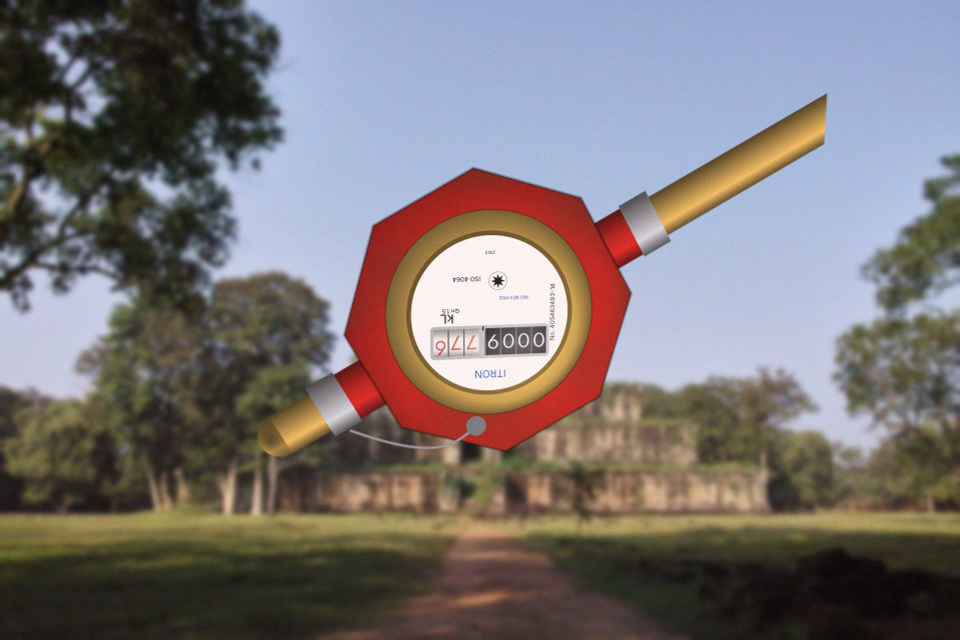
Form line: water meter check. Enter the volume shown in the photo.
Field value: 9.776 kL
